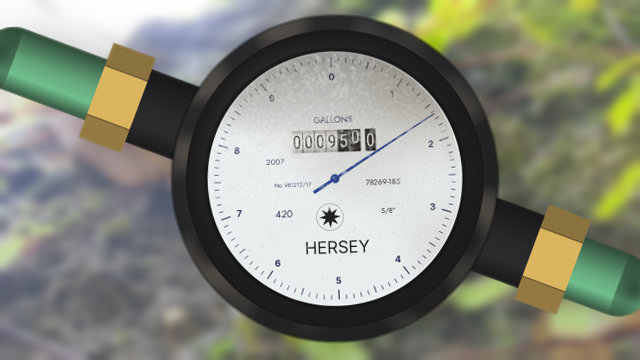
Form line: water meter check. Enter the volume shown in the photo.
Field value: 9501.6 gal
